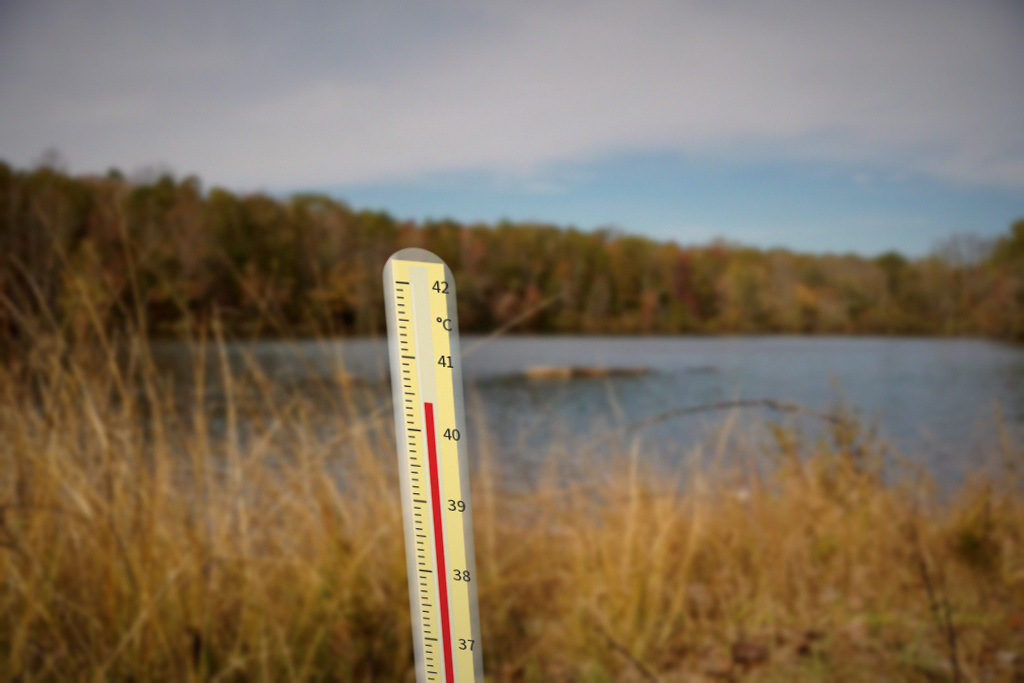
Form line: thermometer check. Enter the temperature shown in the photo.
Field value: 40.4 °C
